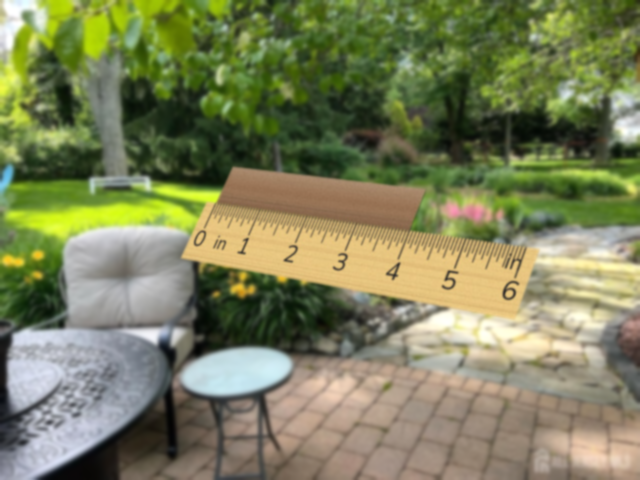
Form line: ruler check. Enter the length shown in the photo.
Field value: 4 in
